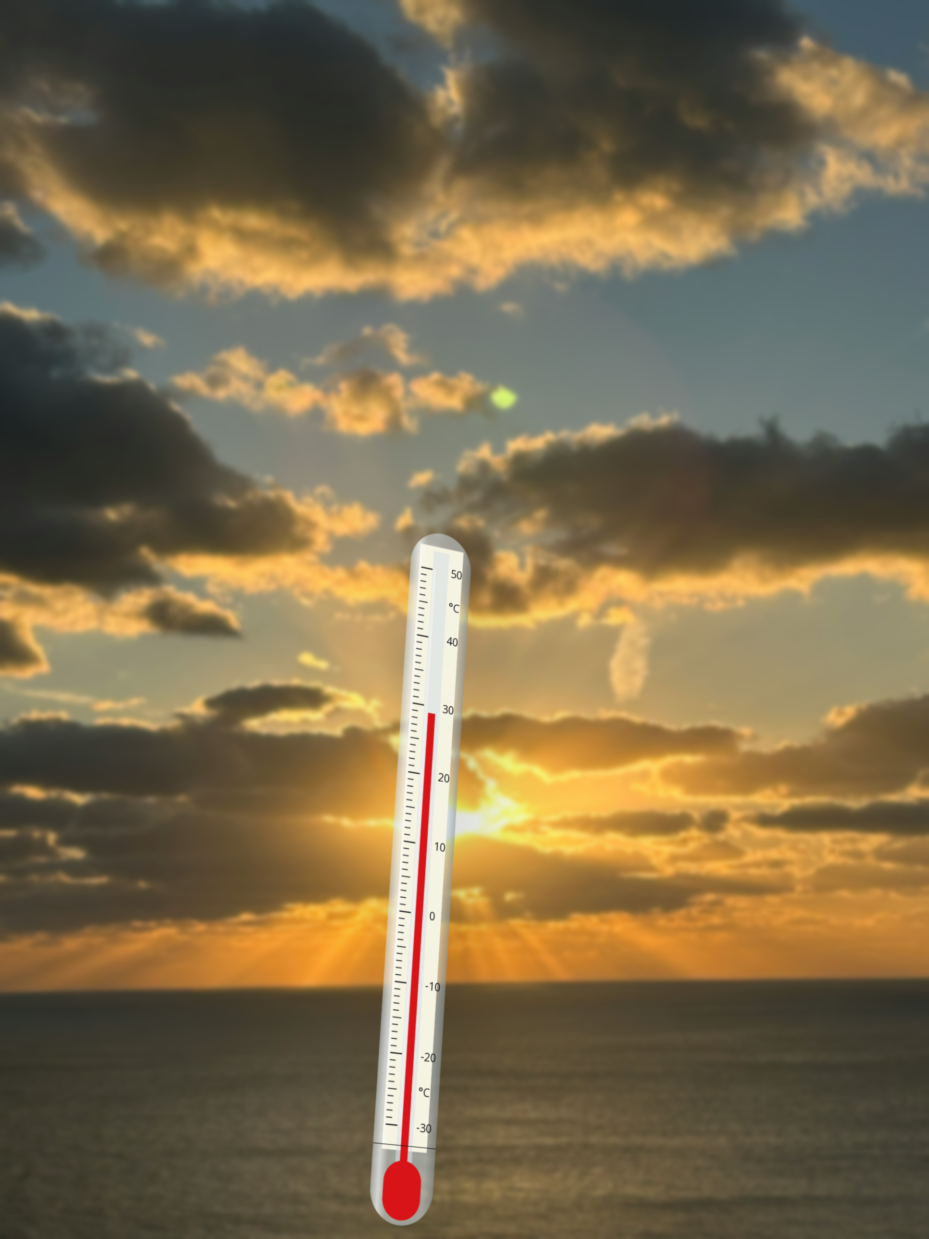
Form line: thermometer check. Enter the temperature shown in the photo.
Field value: 29 °C
